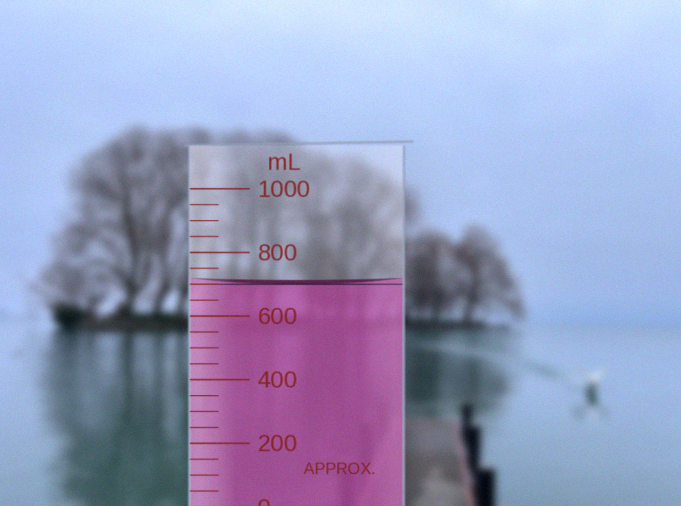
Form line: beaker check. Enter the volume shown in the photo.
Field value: 700 mL
